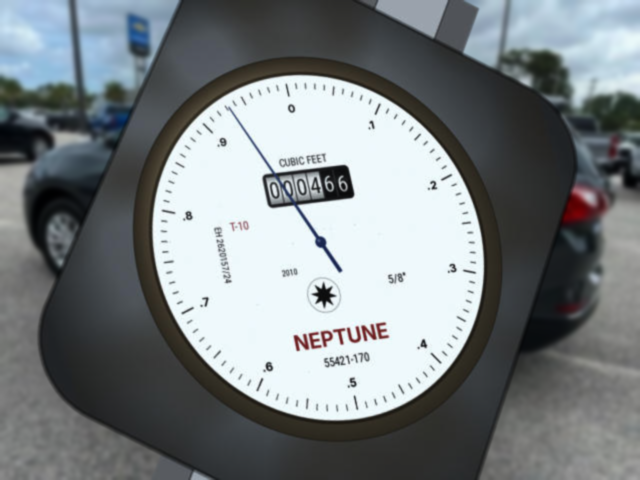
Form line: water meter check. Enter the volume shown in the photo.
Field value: 465.93 ft³
